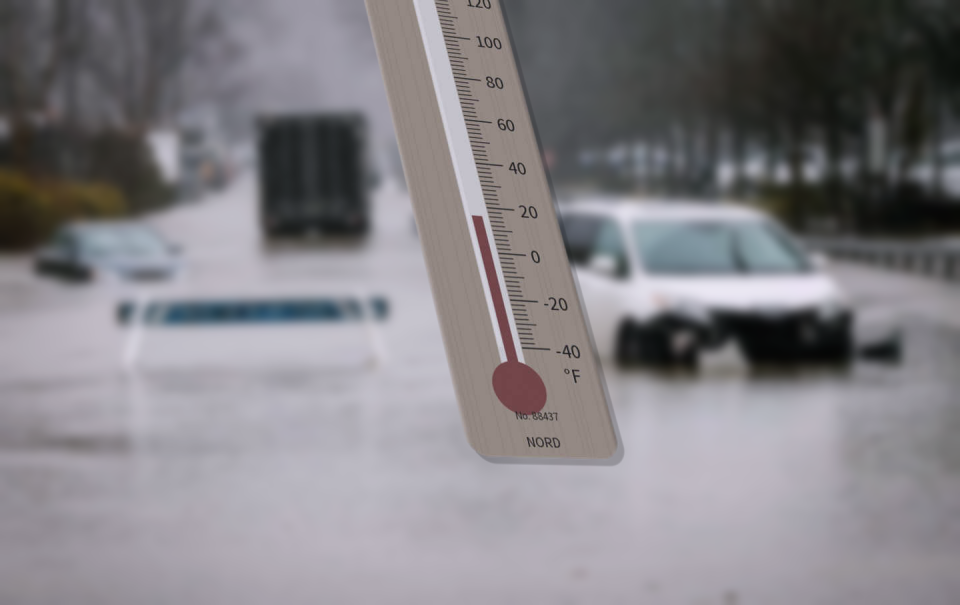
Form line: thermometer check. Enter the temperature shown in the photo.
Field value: 16 °F
